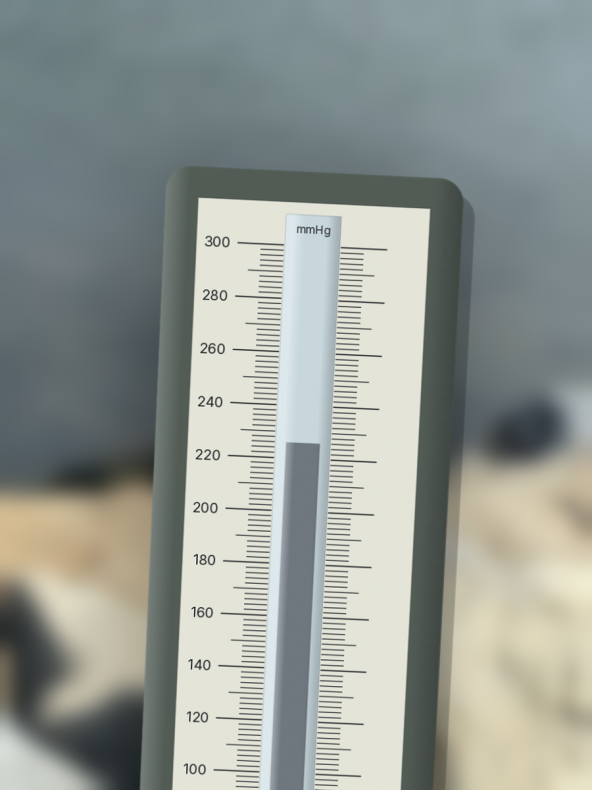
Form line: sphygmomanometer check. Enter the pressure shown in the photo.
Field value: 226 mmHg
